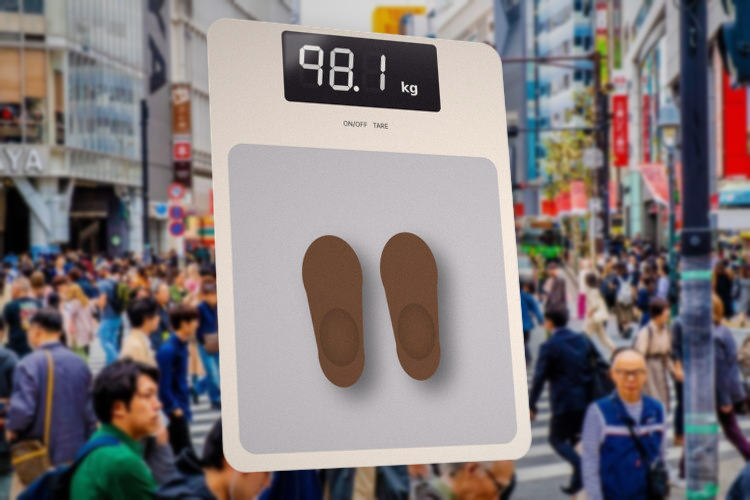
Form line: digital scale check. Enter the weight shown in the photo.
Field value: 98.1 kg
